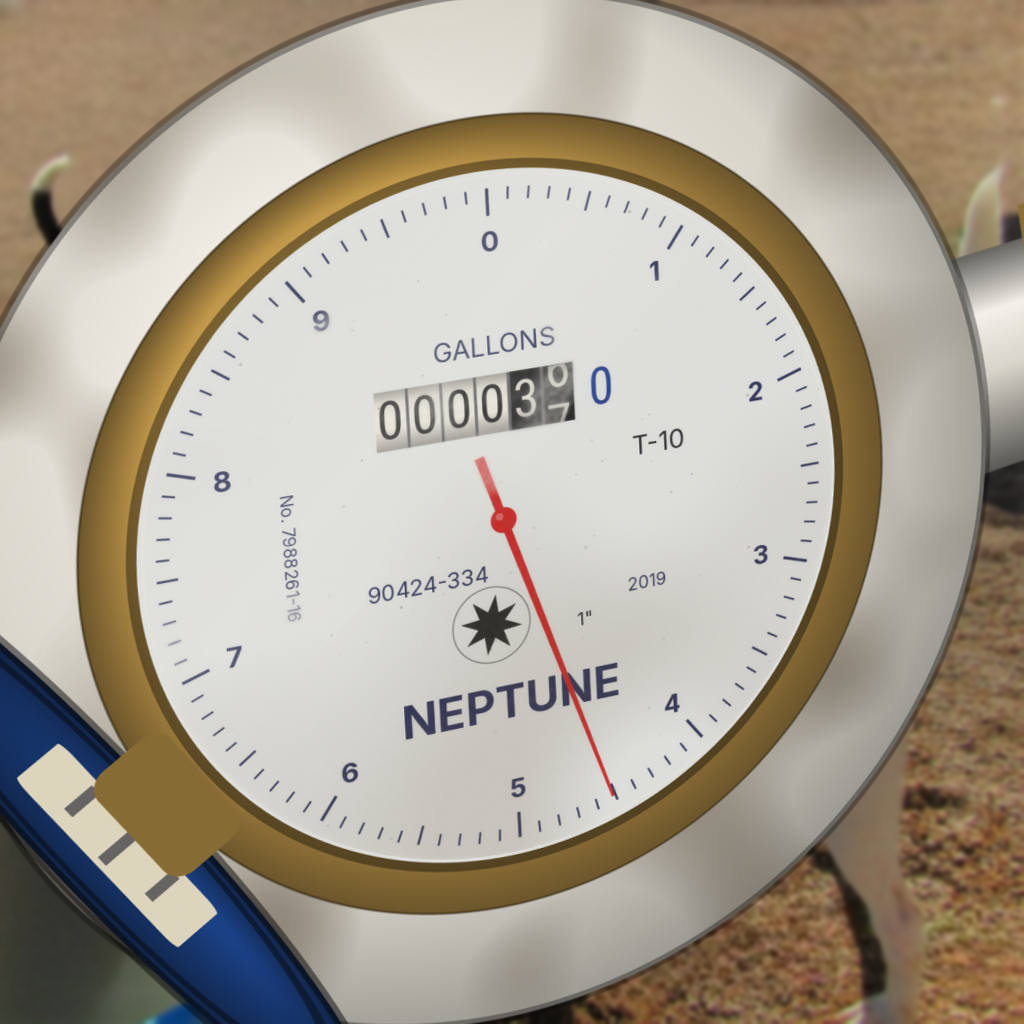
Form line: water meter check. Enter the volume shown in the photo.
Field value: 364.5 gal
